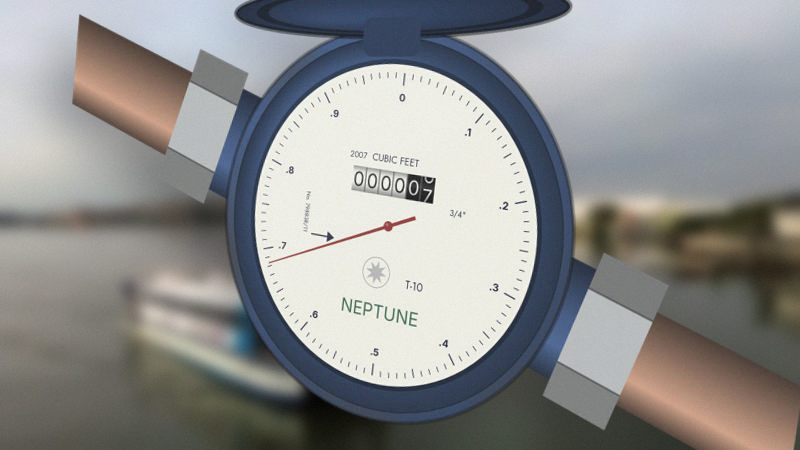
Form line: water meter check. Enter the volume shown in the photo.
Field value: 6.68 ft³
